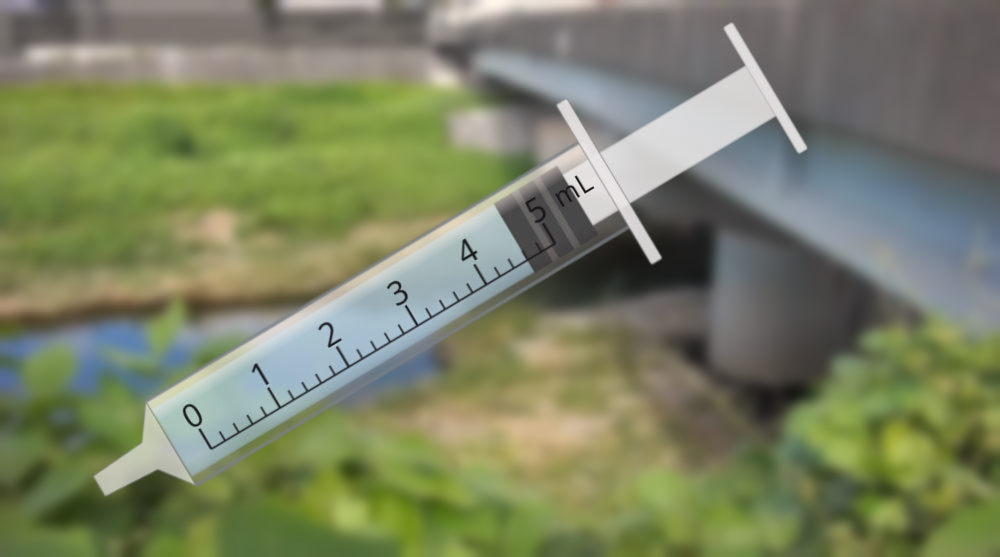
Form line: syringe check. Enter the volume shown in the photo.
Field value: 4.6 mL
